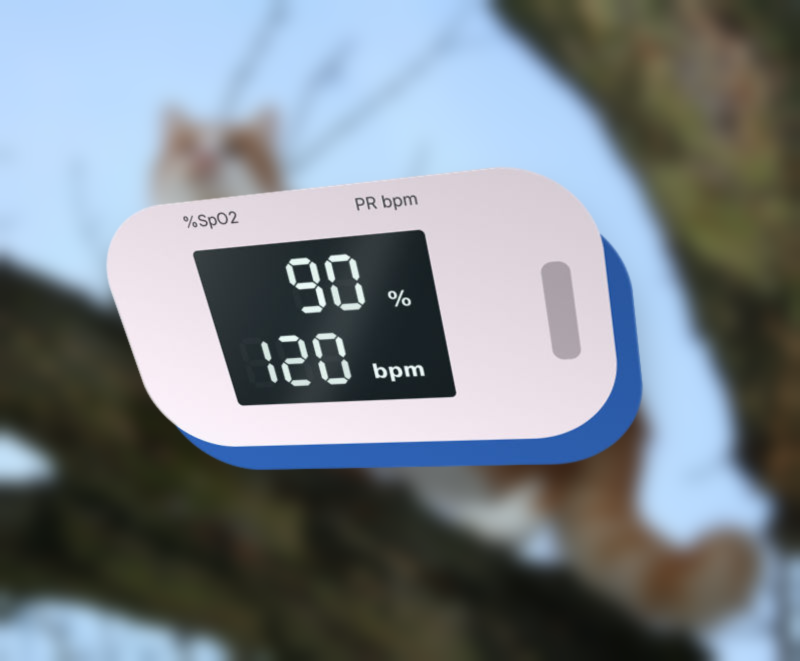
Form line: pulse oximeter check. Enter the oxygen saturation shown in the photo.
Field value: 90 %
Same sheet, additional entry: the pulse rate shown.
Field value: 120 bpm
